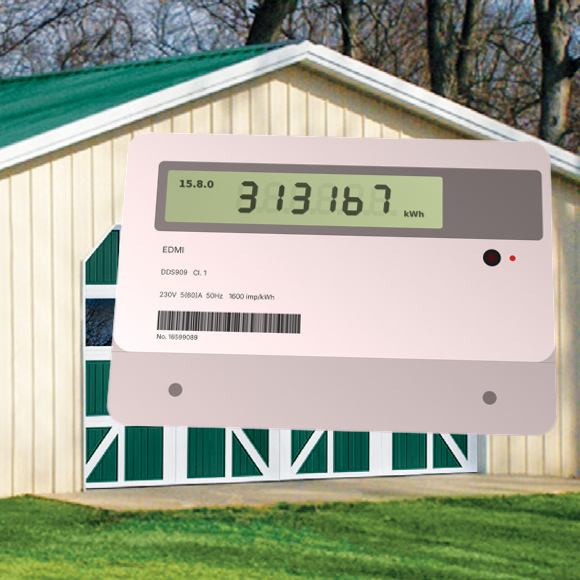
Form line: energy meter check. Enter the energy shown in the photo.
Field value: 313167 kWh
